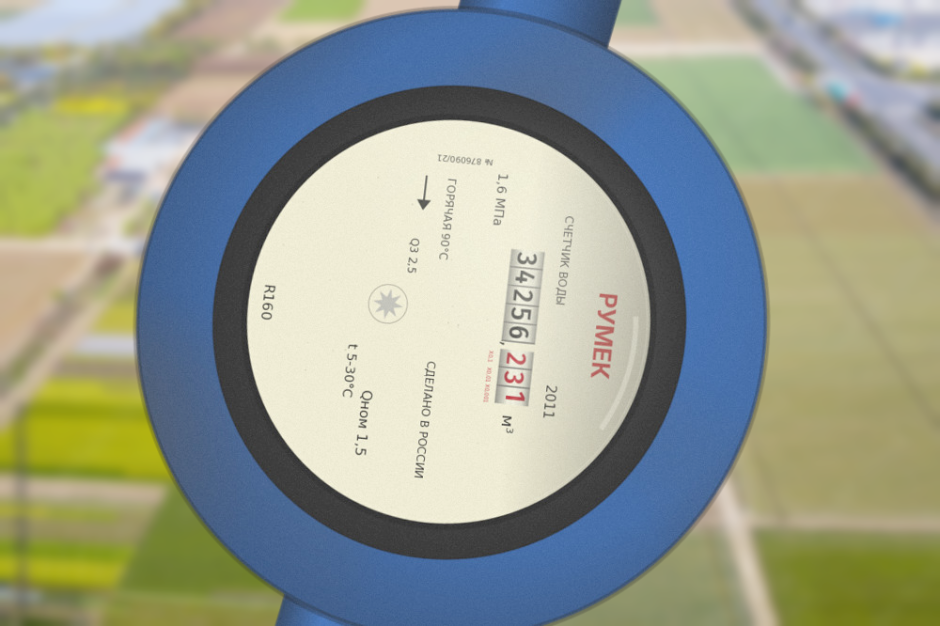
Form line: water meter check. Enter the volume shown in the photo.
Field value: 34256.231 m³
